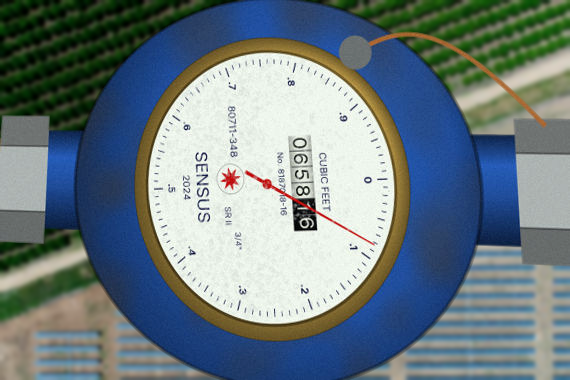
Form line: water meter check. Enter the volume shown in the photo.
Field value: 65816.08 ft³
